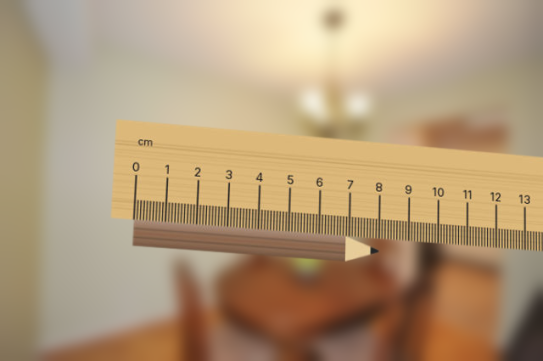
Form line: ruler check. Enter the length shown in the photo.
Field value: 8 cm
